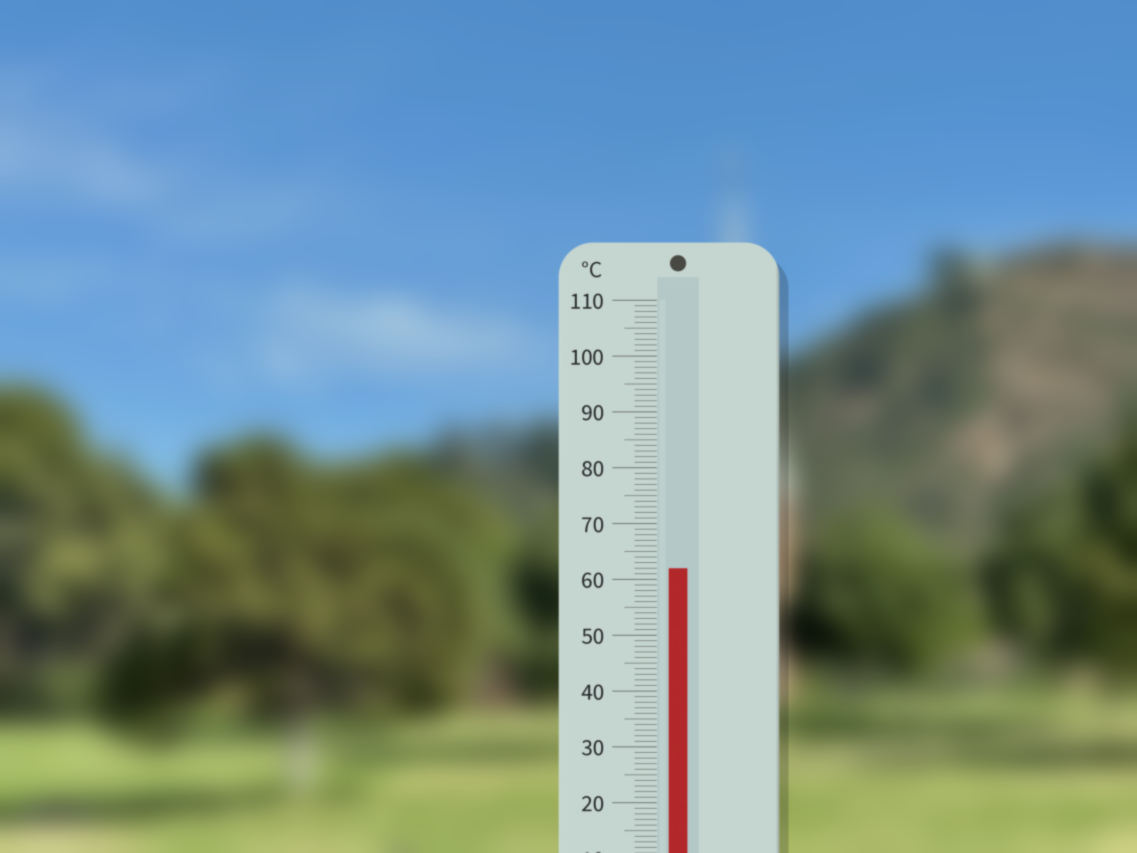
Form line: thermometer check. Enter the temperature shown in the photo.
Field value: 62 °C
